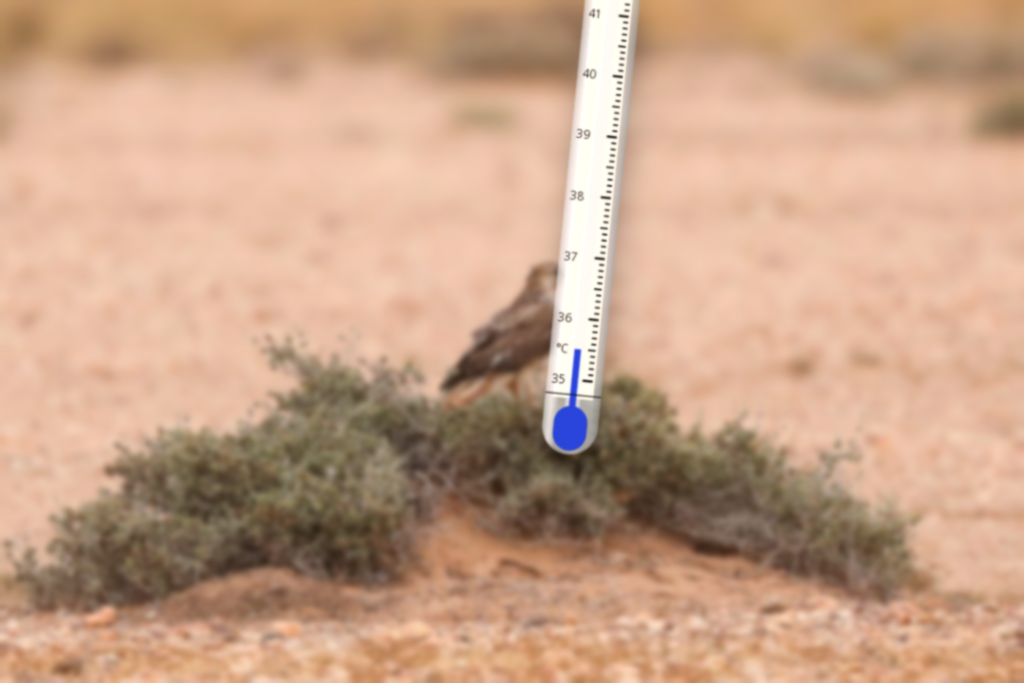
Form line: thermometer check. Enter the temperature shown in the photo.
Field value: 35.5 °C
